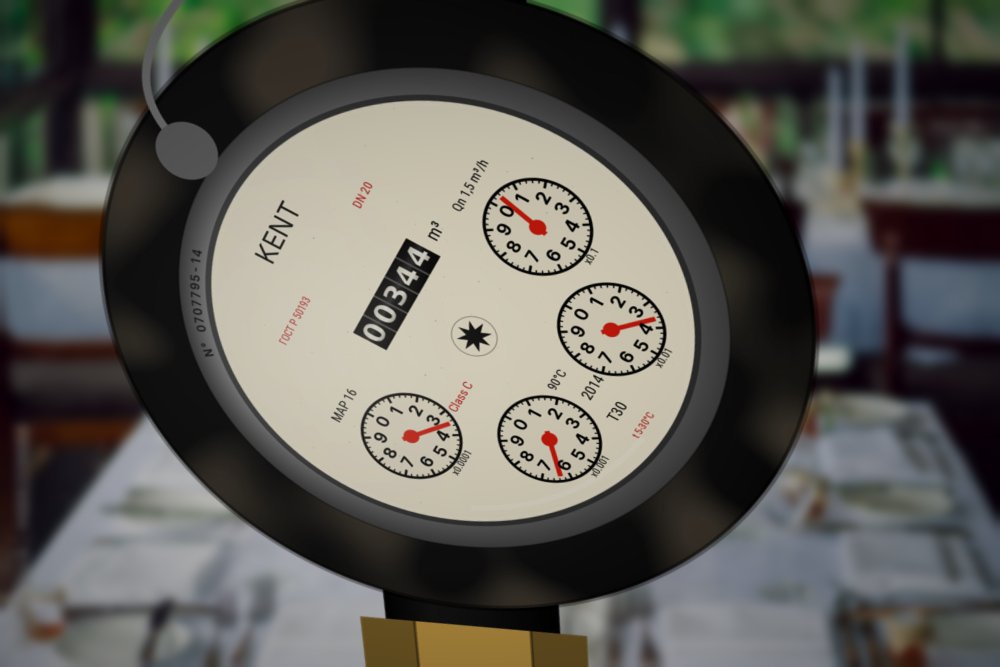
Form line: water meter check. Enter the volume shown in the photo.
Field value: 344.0363 m³
